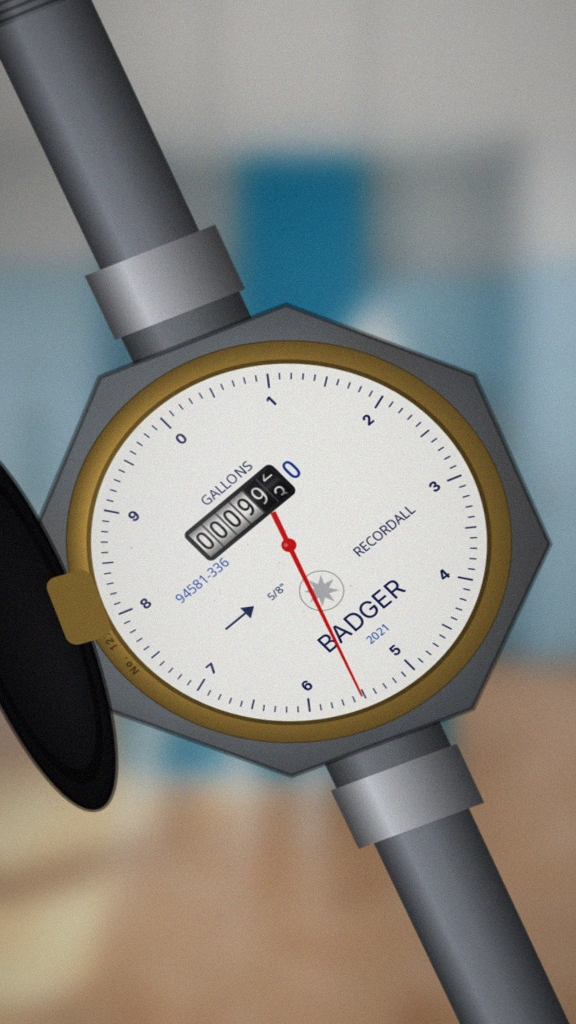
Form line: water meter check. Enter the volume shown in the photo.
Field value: 9925.5 gal
